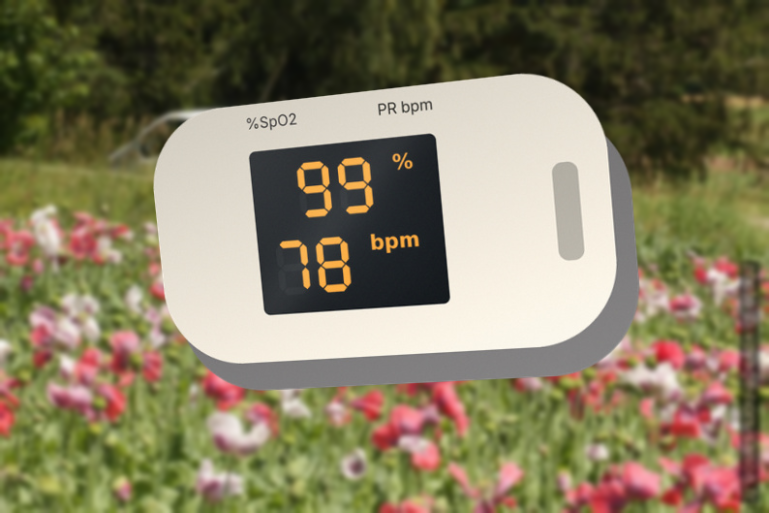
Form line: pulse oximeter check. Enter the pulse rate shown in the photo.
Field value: 78 bpm
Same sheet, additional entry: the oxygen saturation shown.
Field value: 99 %
